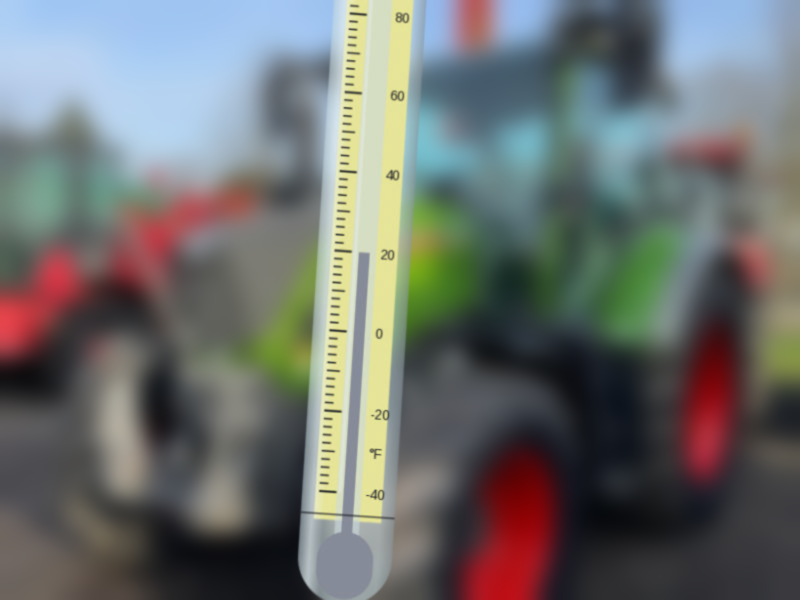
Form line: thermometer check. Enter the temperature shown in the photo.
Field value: 20 °F
